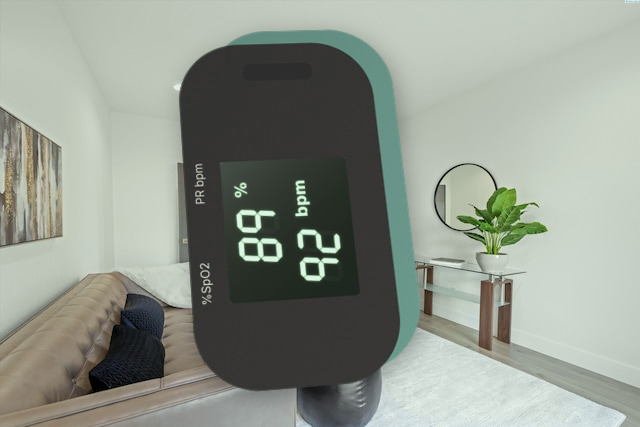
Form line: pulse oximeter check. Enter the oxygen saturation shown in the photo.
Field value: 89 %
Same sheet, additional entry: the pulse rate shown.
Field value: 92 bpm
